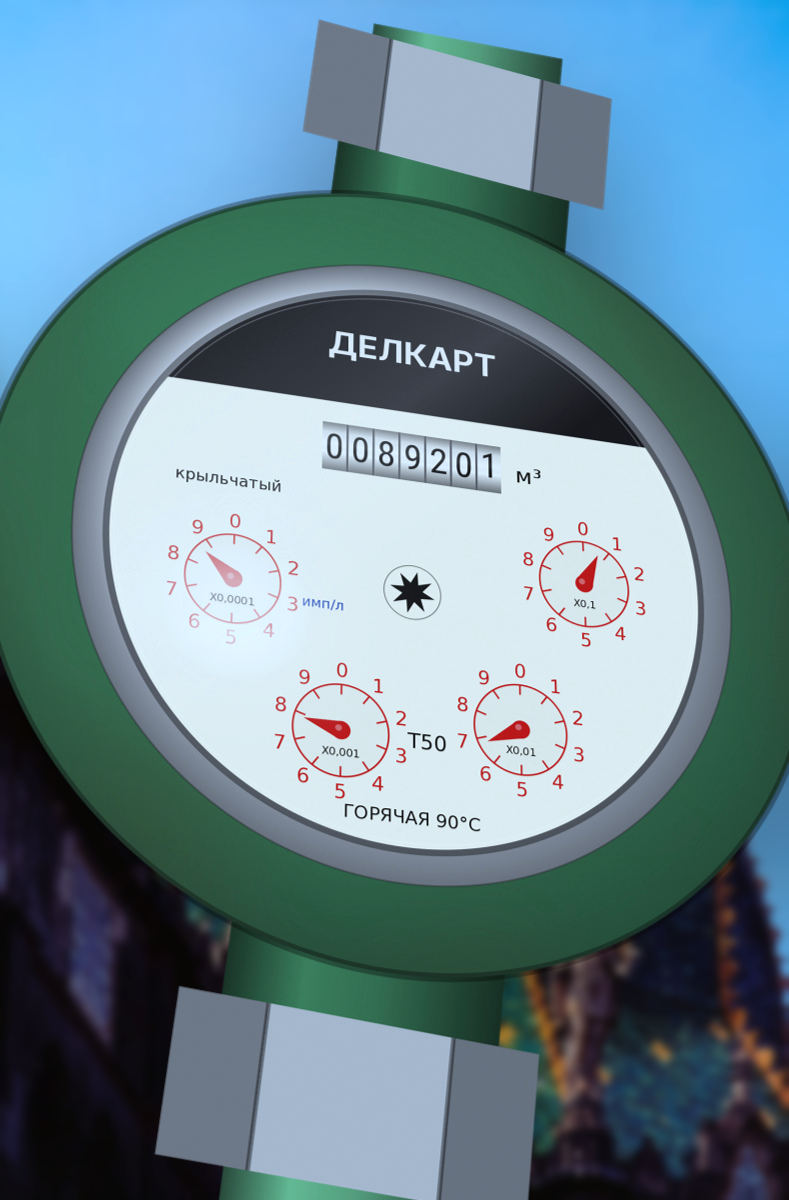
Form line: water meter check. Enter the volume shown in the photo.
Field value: 89201.0678 m³
